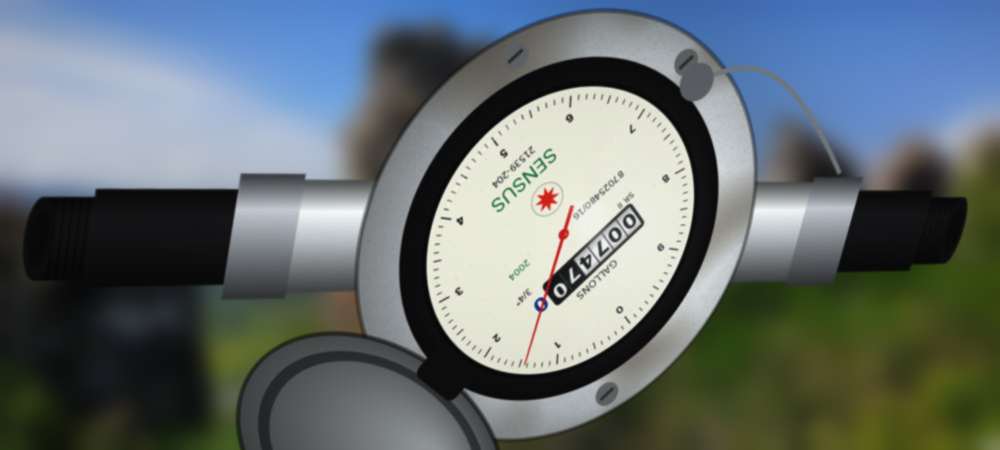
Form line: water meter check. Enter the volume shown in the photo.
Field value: 74701.4 gal
